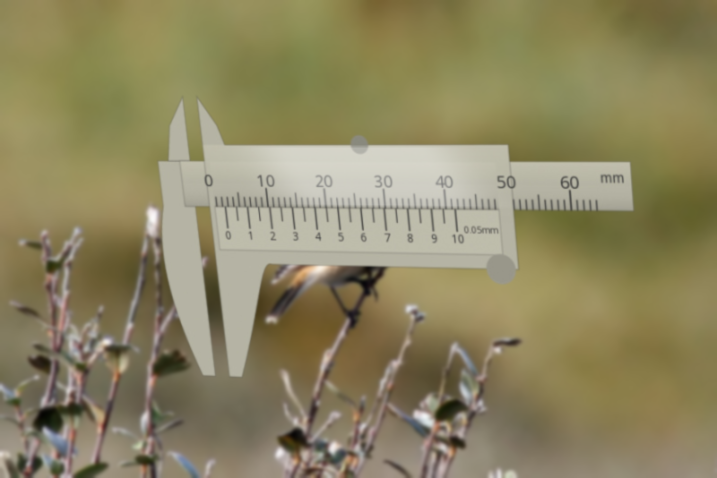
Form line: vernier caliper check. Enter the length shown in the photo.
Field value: 2.5 mm
